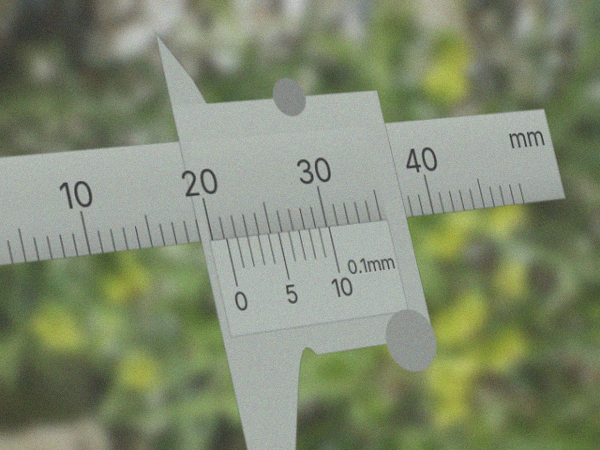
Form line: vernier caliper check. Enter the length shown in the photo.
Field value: 21.2 mm
